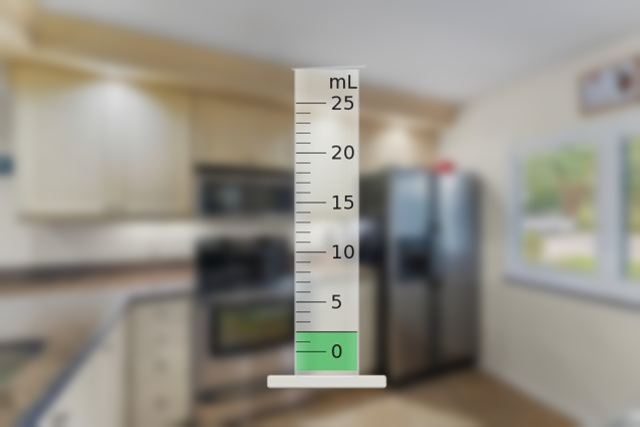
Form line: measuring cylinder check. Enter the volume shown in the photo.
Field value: 2 mL
